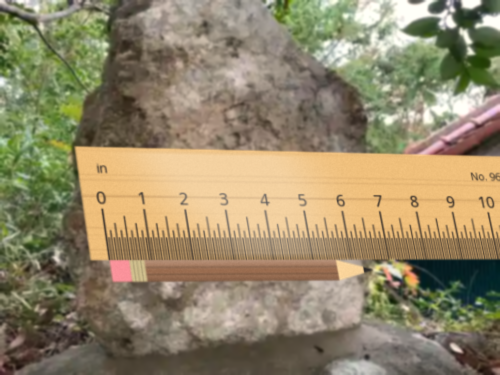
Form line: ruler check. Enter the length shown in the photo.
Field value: 6.5 in
